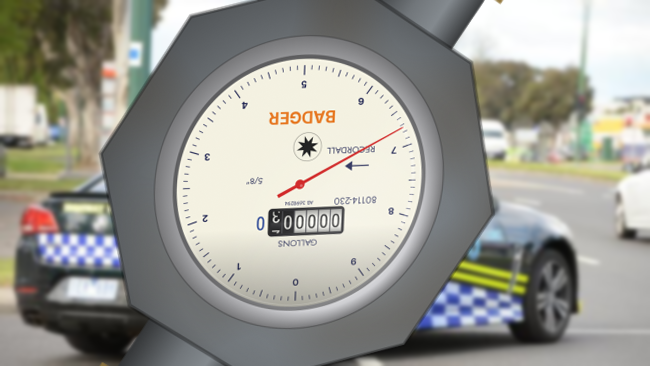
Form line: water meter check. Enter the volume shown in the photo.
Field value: 26.7 gal
